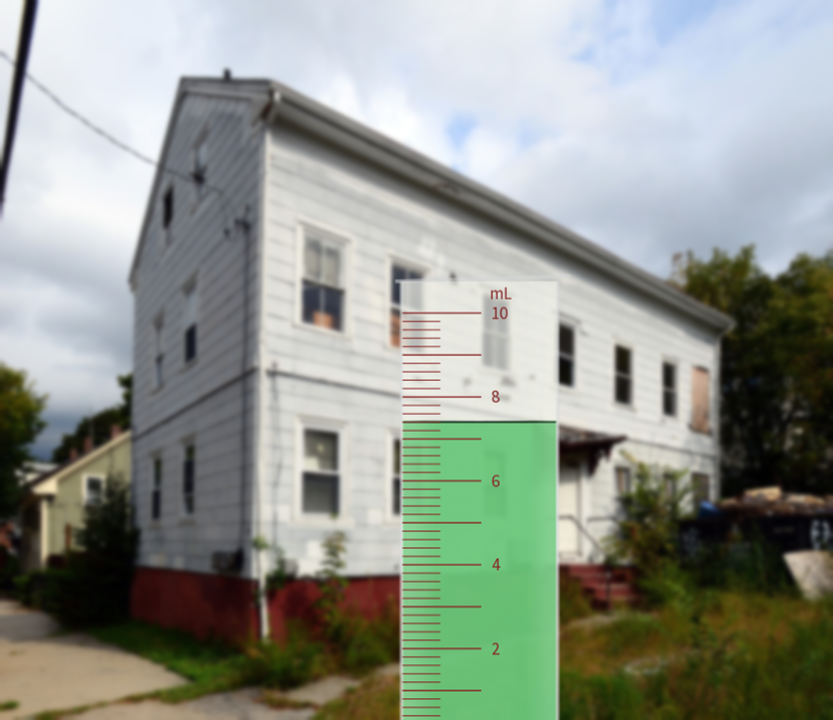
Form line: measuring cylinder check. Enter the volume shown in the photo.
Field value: 7.4 mL
